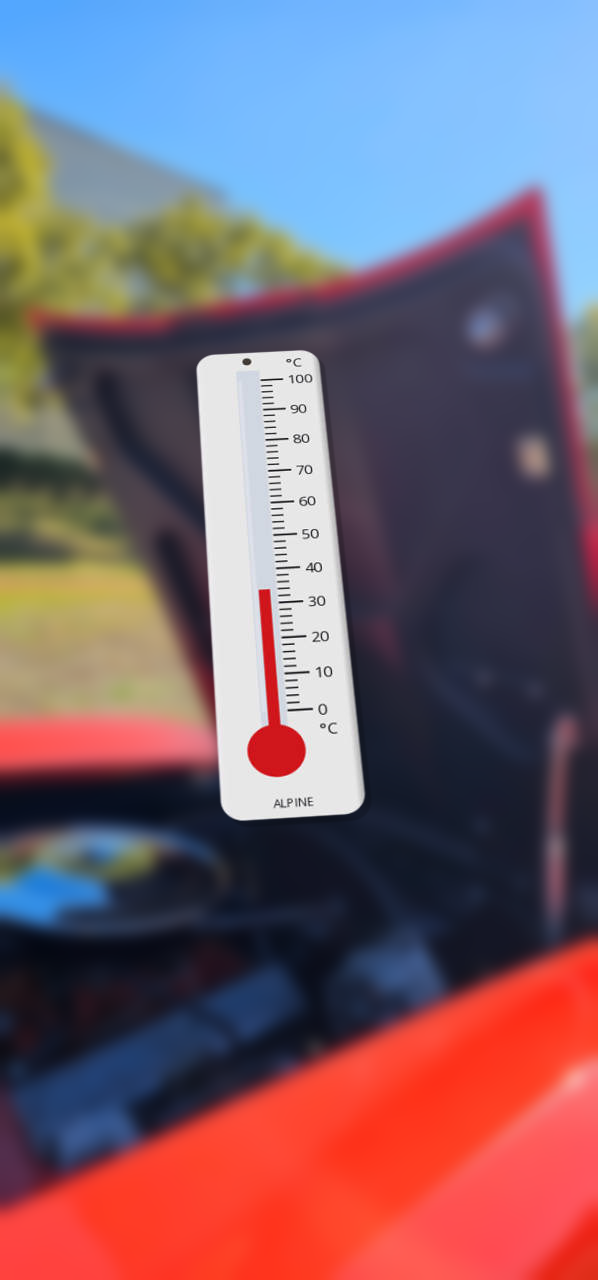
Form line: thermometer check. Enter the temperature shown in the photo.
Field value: 34 °C
